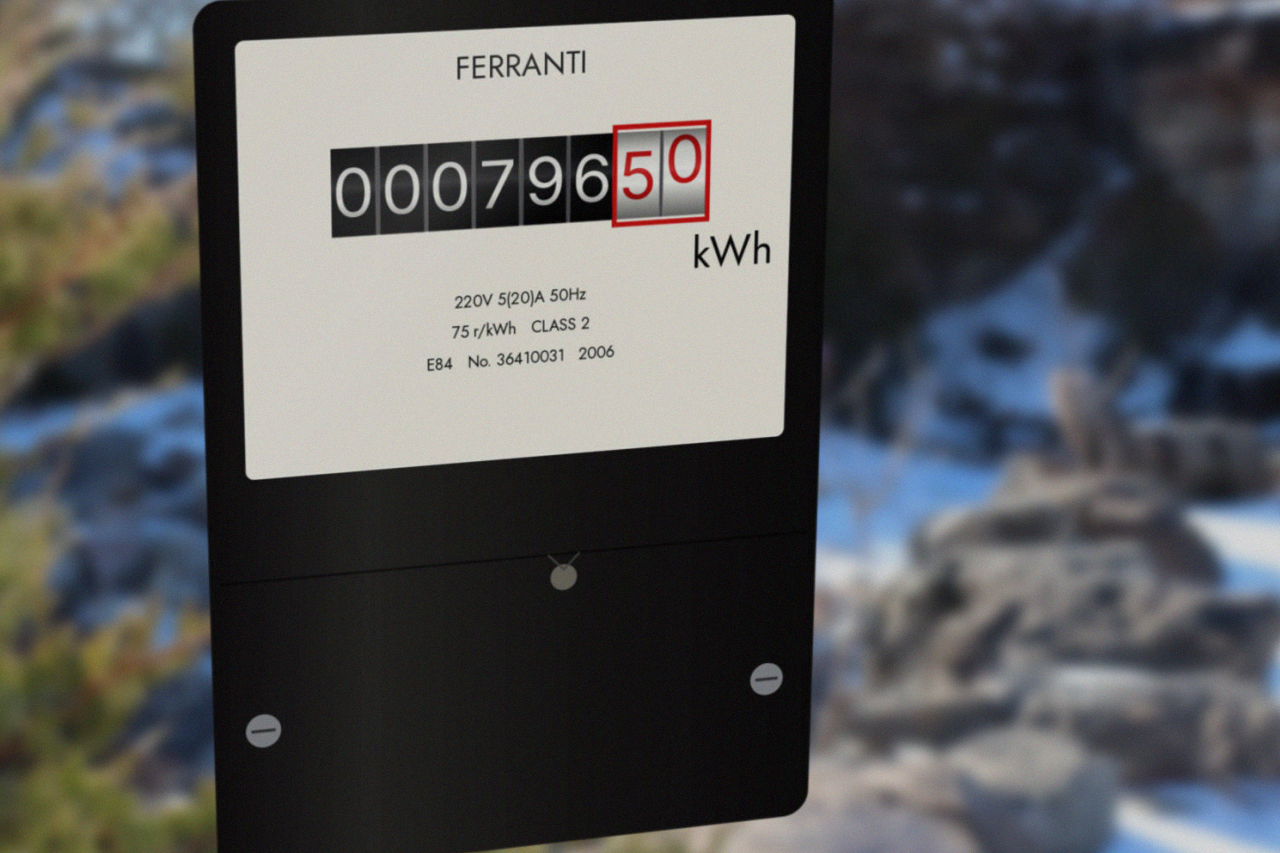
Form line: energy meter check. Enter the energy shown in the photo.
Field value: 796.50 kWh
